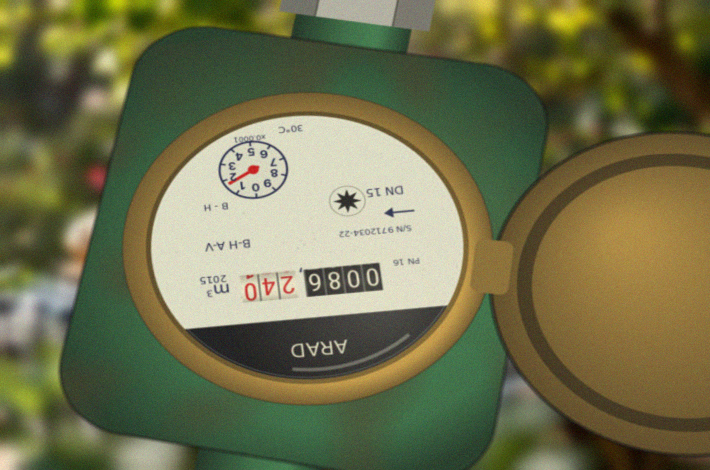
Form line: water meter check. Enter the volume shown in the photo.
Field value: 86.2401 m³
